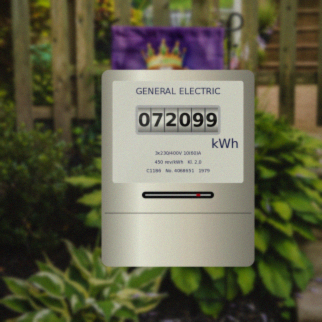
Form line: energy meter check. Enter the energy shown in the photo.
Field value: 72099 kWh
